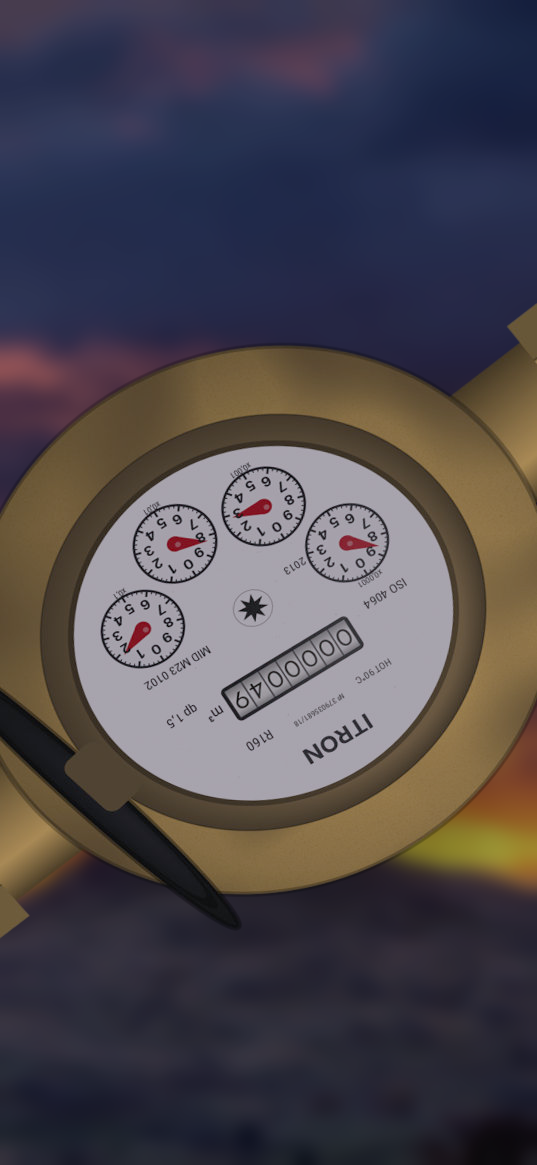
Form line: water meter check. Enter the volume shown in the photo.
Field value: 49.1828 m³
